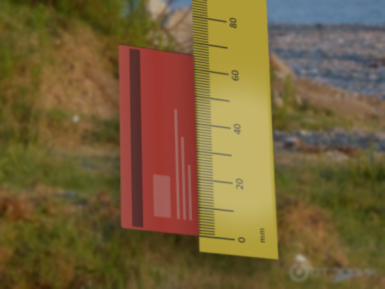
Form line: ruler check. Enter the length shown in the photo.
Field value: 65 mm
